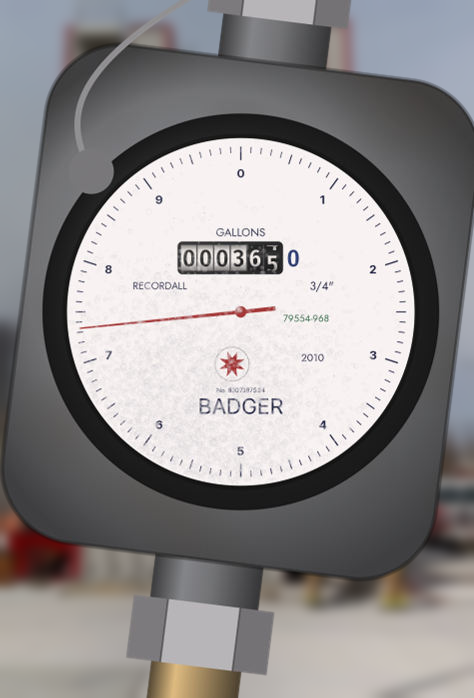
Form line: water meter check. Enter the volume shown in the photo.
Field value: 3647.3 gal
